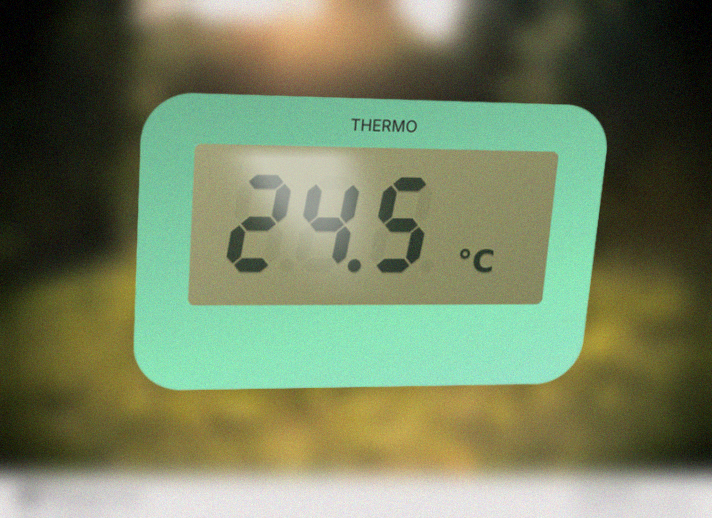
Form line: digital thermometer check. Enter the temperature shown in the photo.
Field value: 24.5 °C
